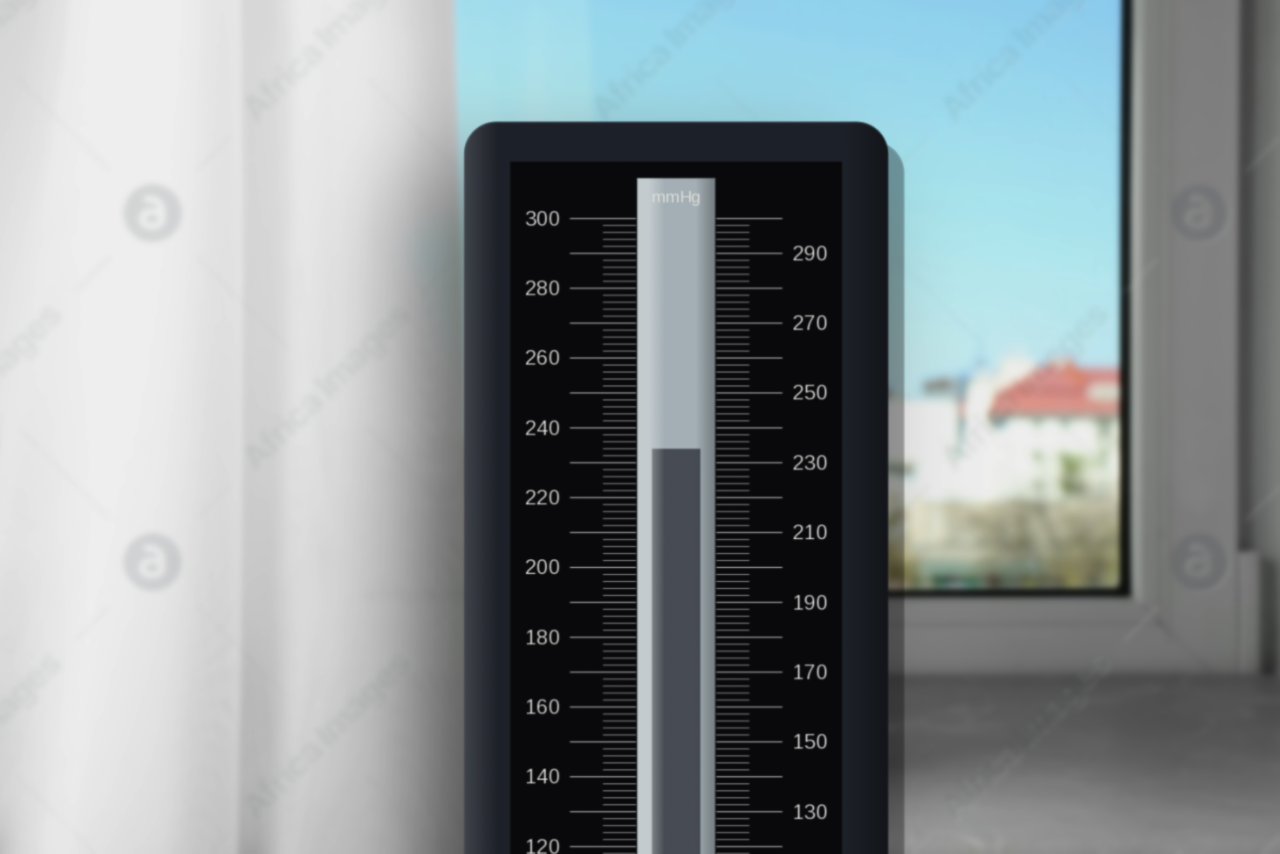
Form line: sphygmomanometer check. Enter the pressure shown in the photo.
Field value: 234 mmHg
